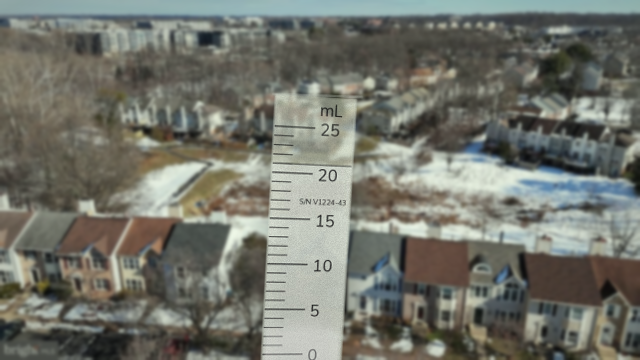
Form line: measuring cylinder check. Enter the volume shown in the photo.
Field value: 21 mL
